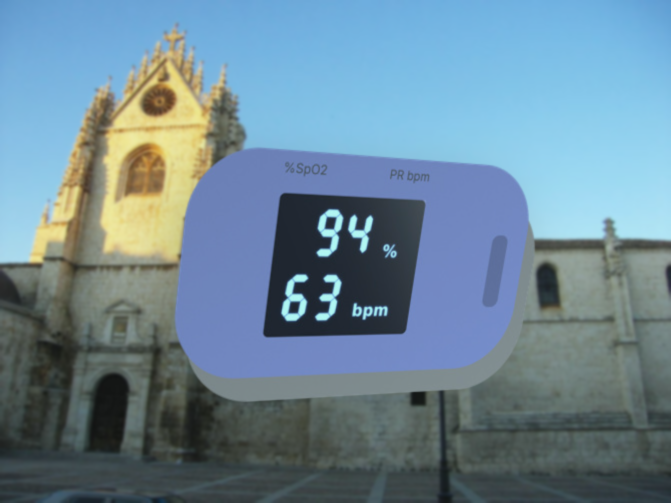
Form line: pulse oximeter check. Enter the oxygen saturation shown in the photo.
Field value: 94 %
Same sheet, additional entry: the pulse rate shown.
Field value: 63 bpm
